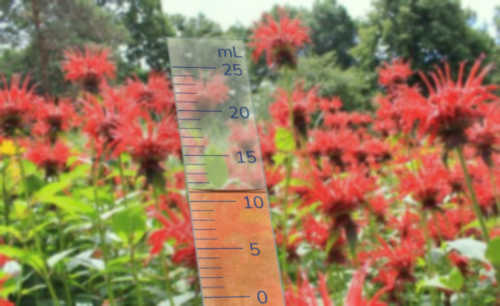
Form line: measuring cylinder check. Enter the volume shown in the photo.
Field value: 11 mL
